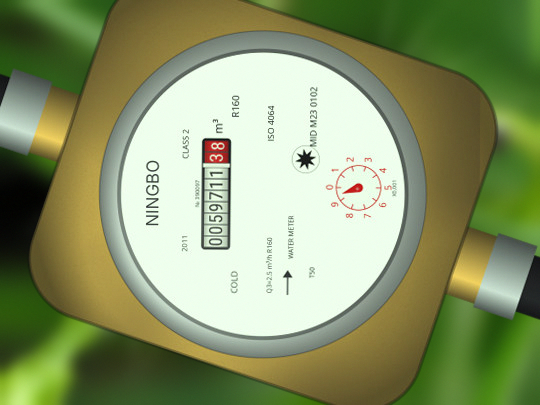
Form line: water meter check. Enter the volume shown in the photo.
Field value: 59711.379 m³
